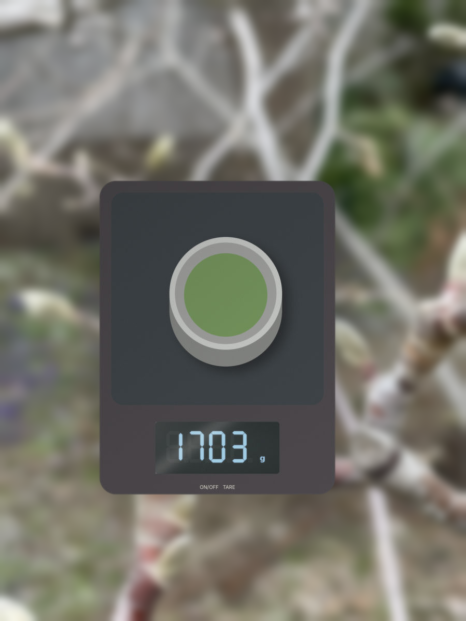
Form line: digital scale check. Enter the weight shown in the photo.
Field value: 1703 g
